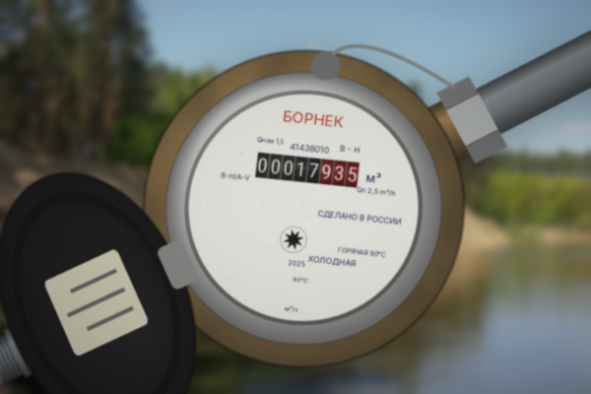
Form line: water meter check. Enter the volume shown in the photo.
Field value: 17.935 m³
